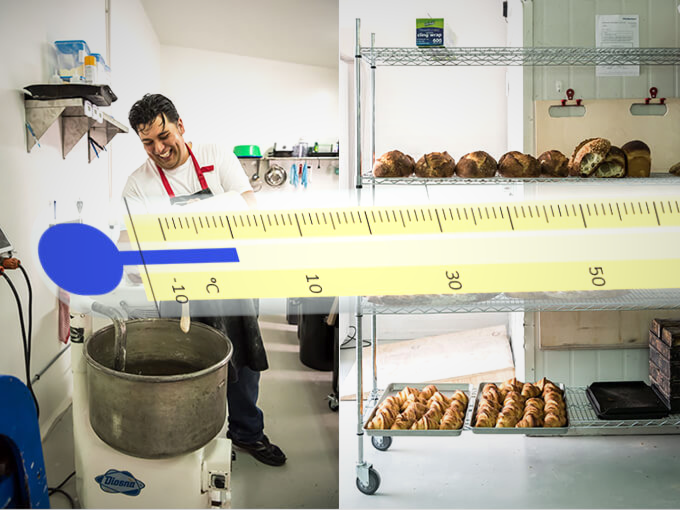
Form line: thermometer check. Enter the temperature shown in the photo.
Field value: 0 °C
